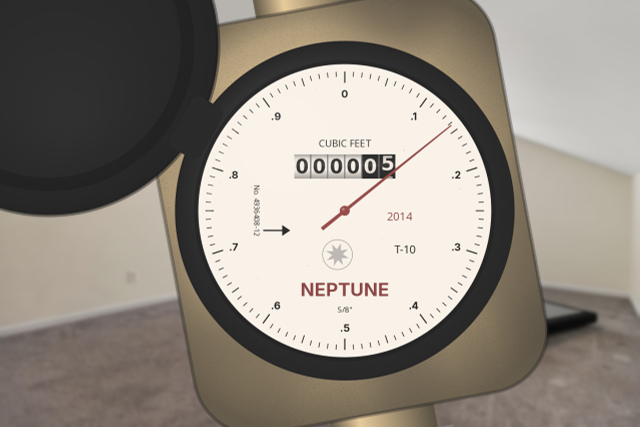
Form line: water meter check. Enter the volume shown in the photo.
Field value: 5.14 ft³
